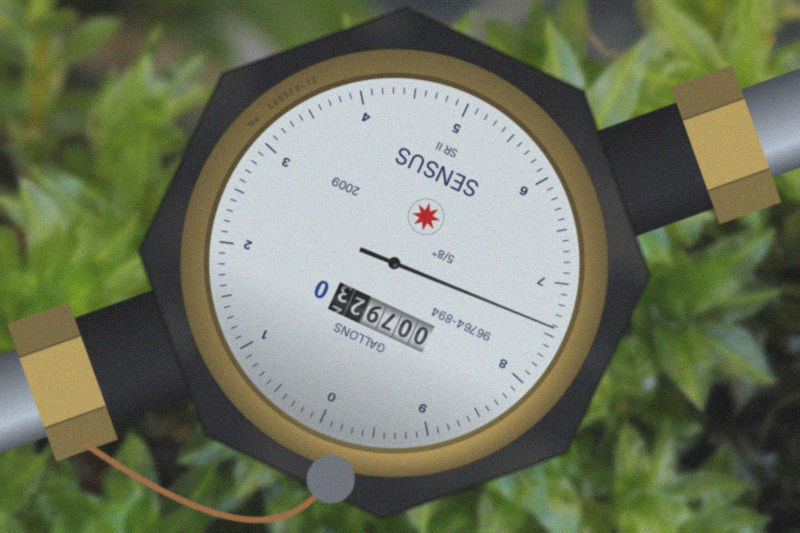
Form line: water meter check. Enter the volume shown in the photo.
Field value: 79227.4 gal
